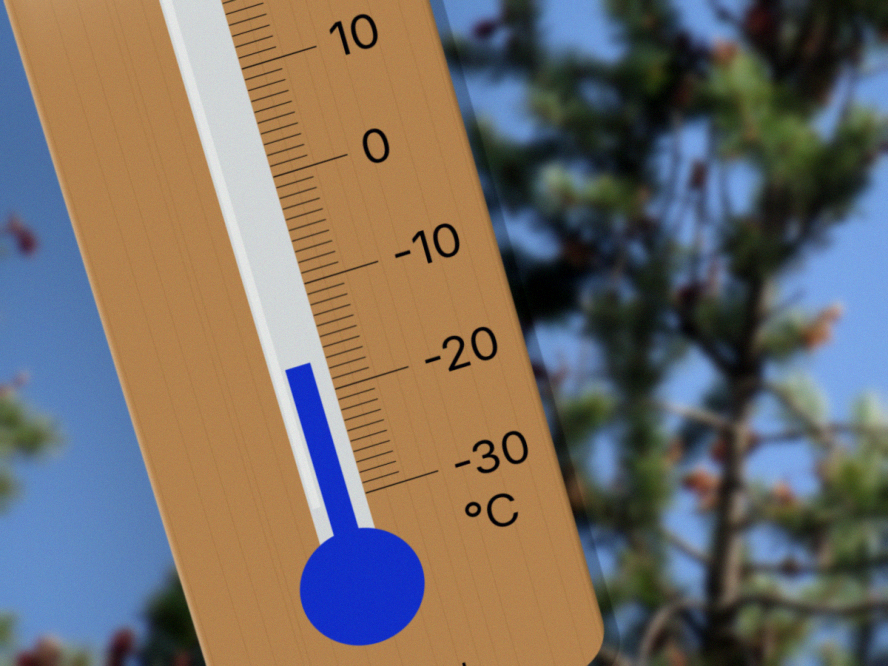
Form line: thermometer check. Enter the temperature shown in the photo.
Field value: -17 °C
